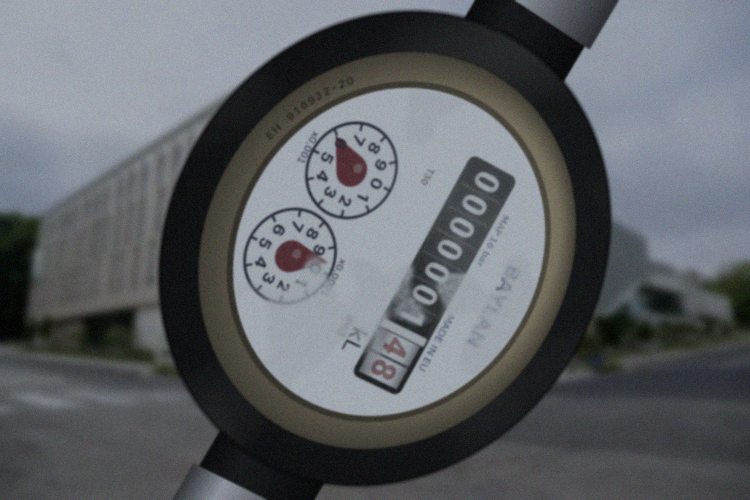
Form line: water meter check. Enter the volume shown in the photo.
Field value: 1.4859 kL
